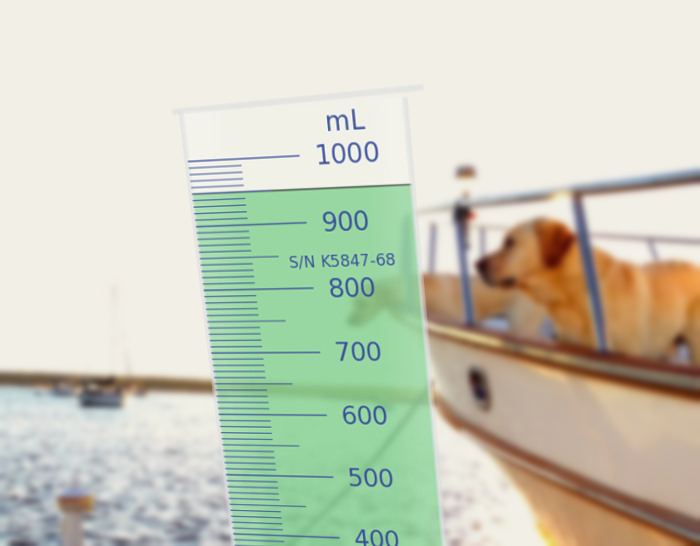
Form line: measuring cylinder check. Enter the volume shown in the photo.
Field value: 950 mL
